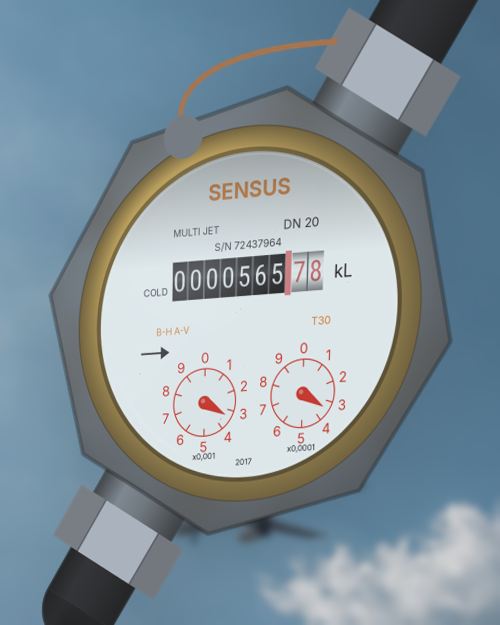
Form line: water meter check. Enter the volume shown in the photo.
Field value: 565.7833 kL
